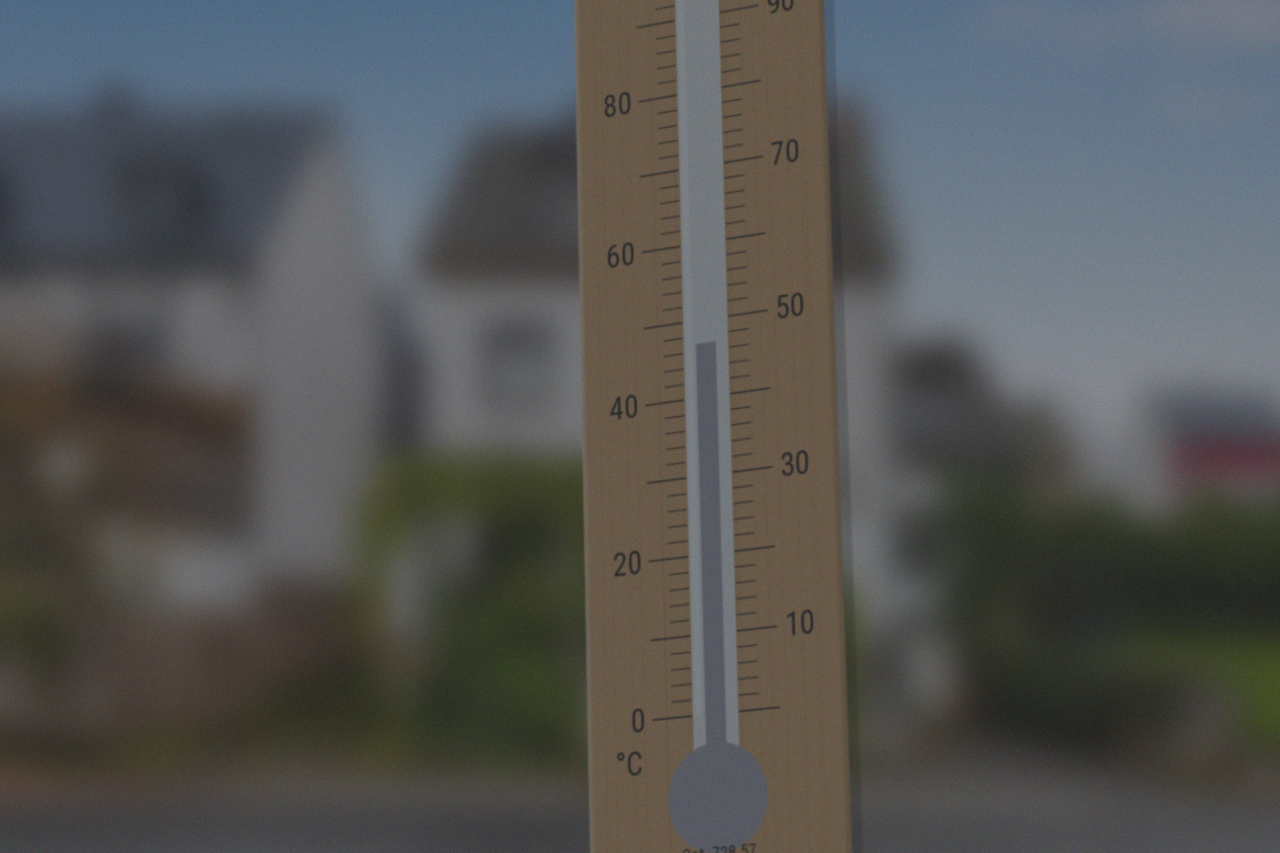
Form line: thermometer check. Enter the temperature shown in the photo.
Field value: 47 °C
